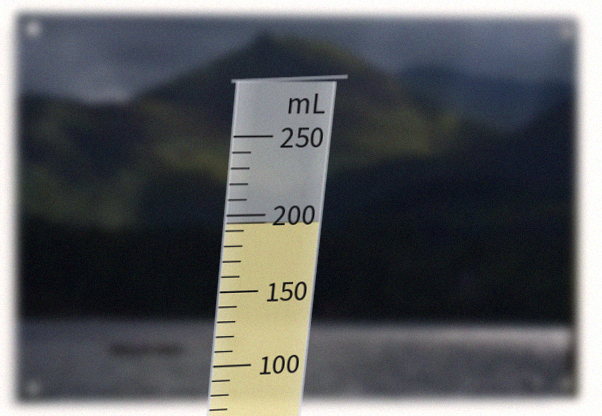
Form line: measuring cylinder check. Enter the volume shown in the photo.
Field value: 195 mL
